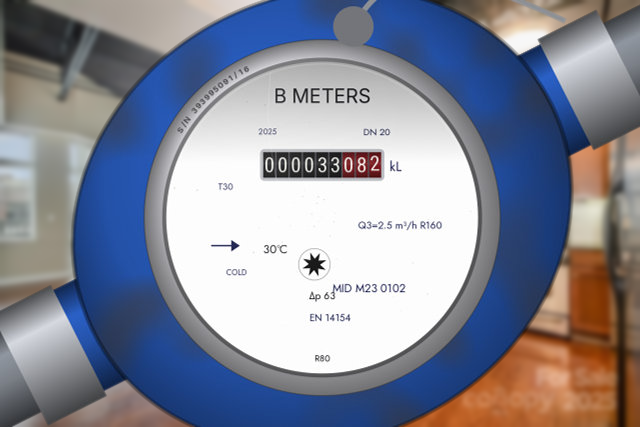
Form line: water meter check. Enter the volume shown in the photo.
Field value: 33.082 kL
